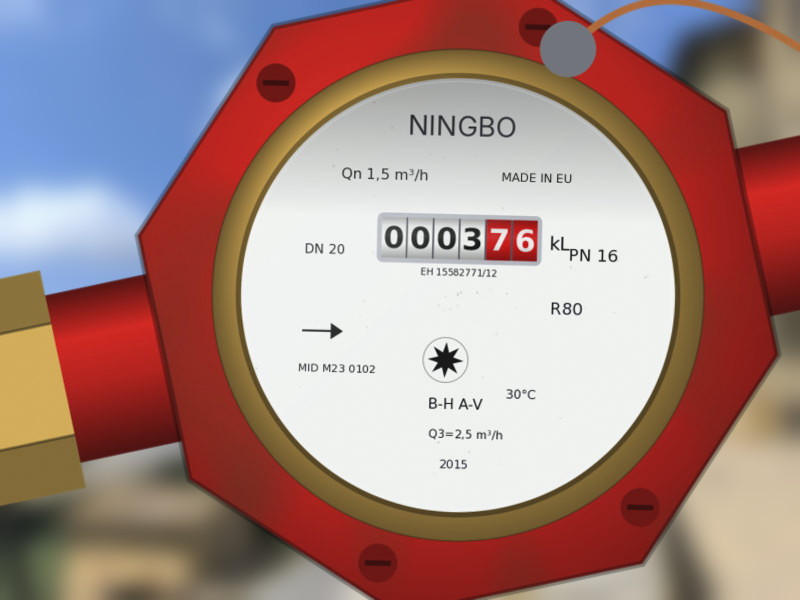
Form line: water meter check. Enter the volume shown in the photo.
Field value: 3.76 kL
